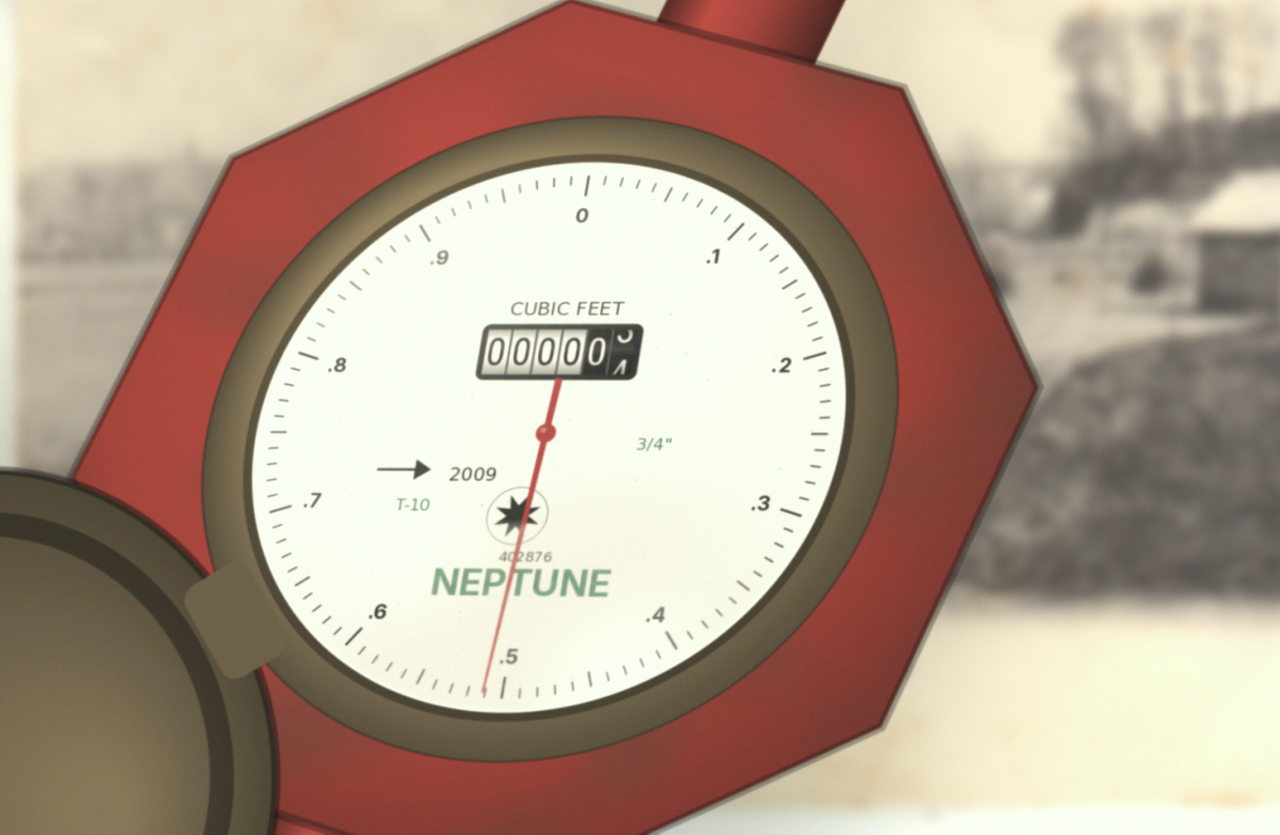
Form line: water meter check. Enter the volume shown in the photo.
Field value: 3.51 ft³
